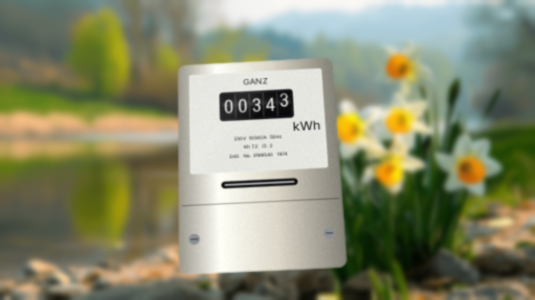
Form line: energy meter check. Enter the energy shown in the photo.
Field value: 343 kWh
